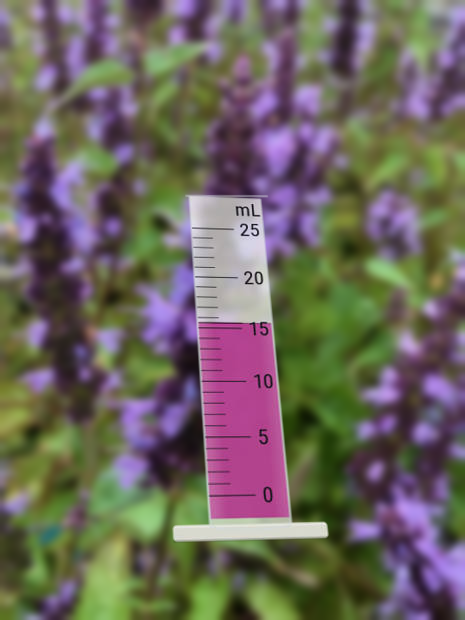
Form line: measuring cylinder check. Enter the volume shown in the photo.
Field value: 15.5 mL
